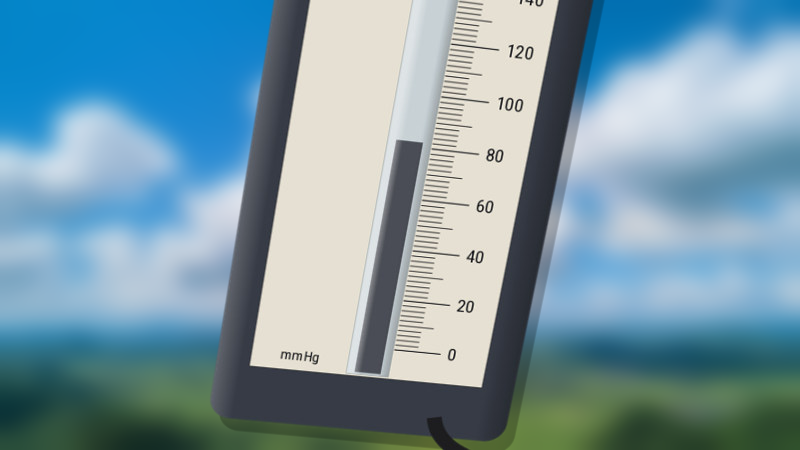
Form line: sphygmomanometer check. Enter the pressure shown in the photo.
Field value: 82 mmHg
